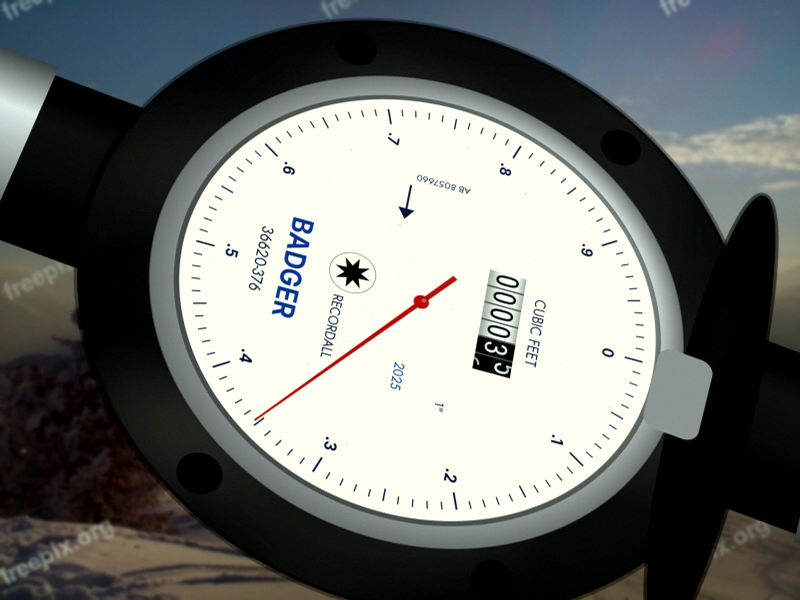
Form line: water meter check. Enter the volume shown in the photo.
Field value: 35.35 ft³
